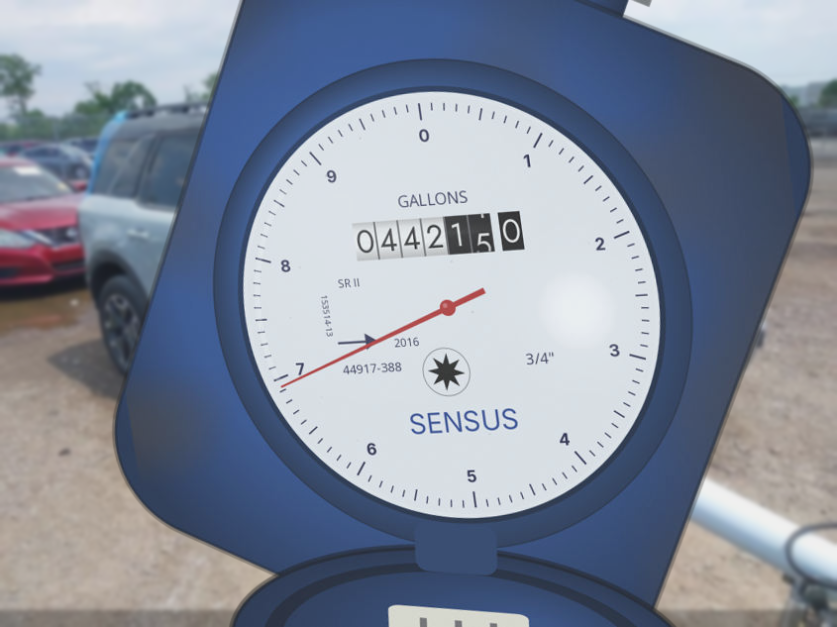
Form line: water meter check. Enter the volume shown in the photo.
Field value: 442146.9 gal
